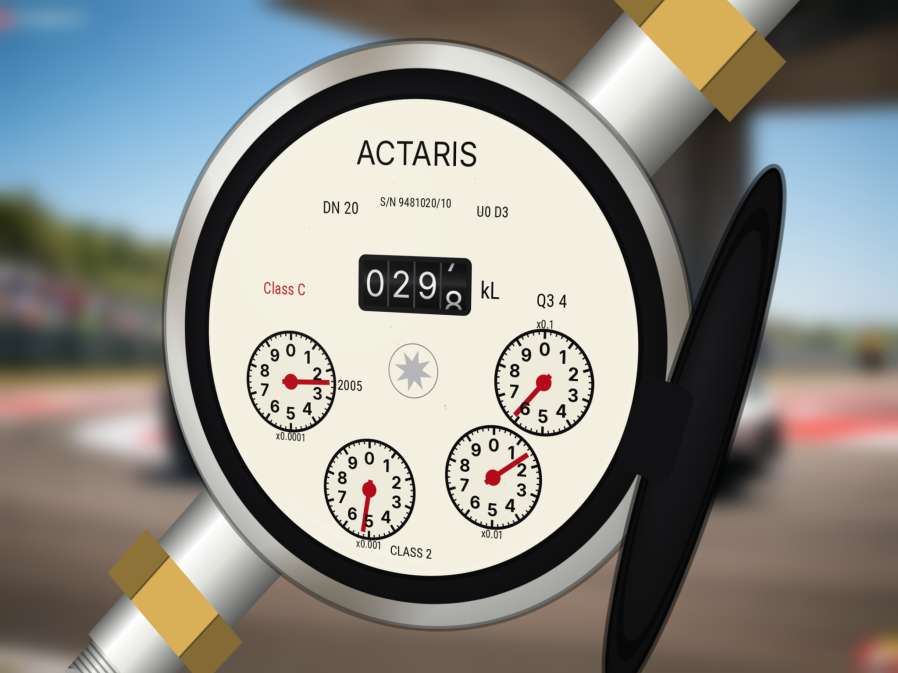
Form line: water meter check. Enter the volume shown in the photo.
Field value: 297.6152 kL
